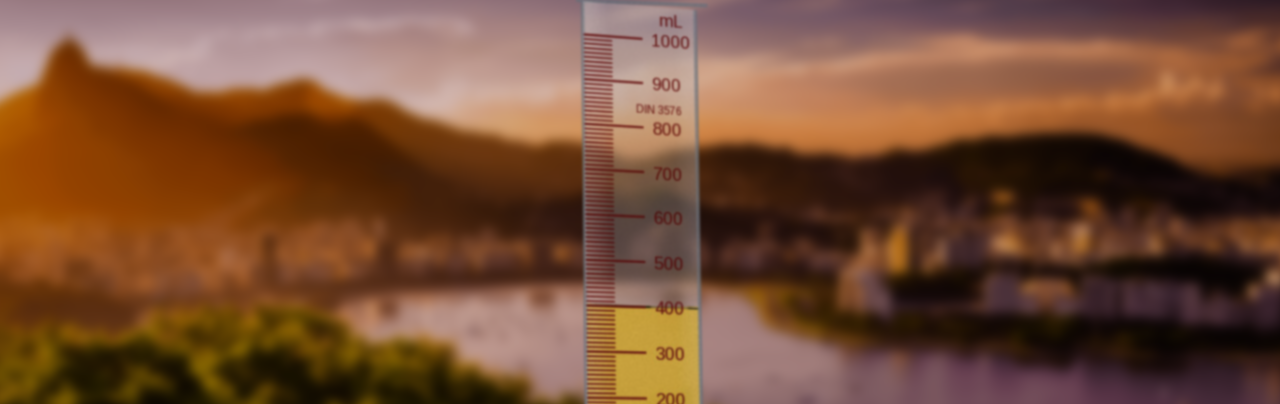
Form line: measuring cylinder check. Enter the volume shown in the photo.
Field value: 400 mL
